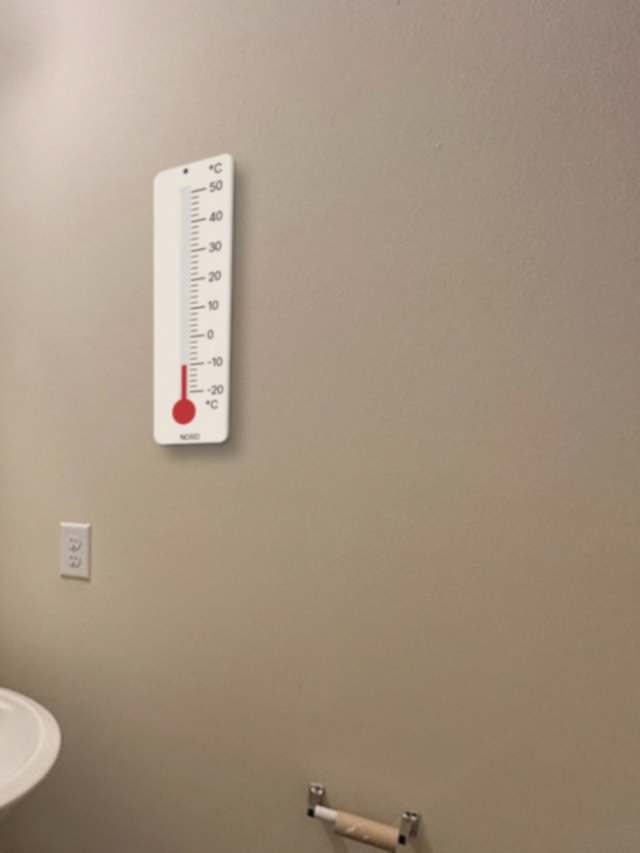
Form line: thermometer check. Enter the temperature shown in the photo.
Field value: -10 °C
